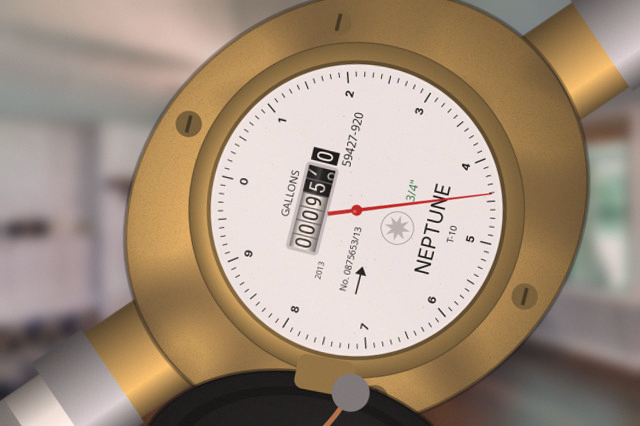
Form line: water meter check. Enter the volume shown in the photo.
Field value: 9574.4 gal
